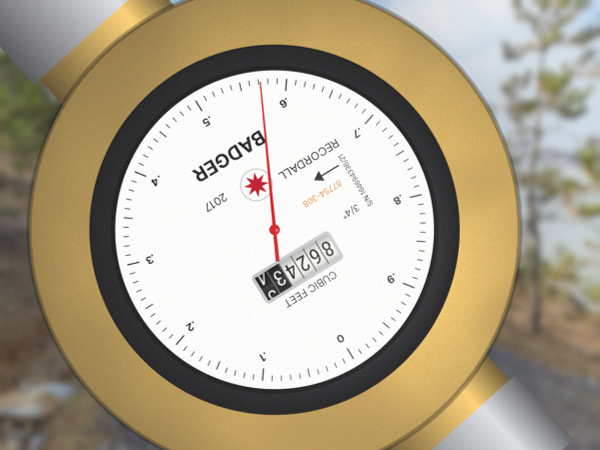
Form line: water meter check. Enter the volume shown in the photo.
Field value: 862433.57 ft³
